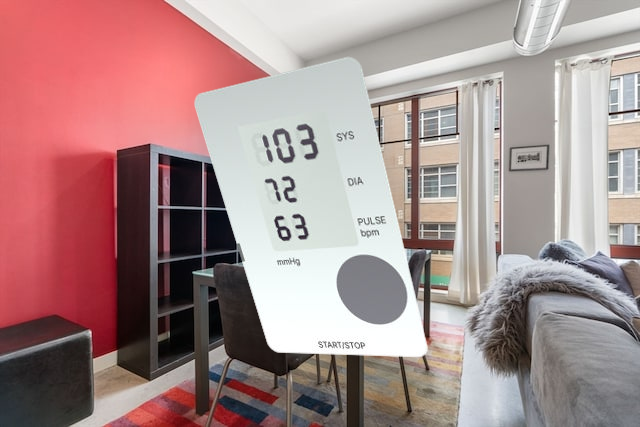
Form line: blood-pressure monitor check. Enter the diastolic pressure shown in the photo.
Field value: 72 mmHg
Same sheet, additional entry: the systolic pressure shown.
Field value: 103 mmHg
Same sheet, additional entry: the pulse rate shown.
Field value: 63 bpm
